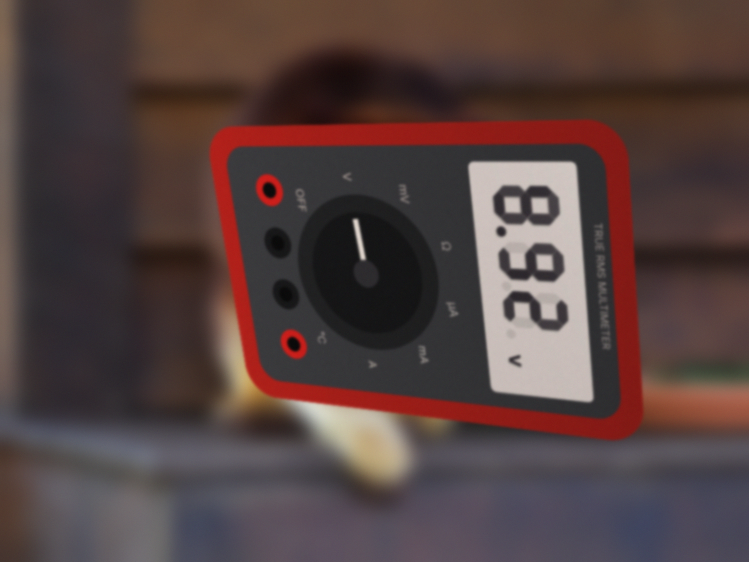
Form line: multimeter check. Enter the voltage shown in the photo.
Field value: 8.92 V
